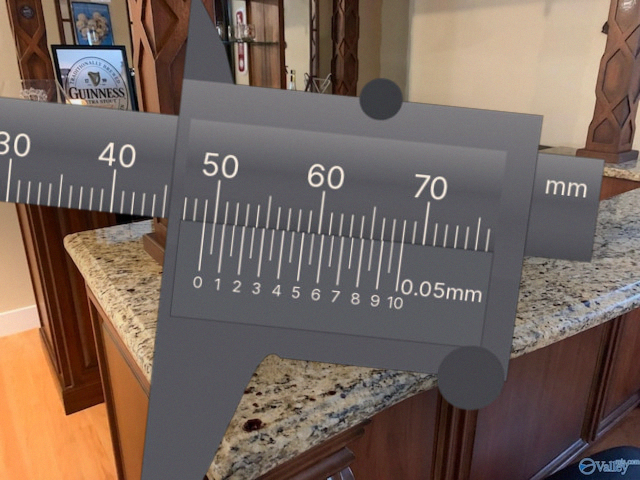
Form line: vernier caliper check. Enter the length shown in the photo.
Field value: 49.0 mm
